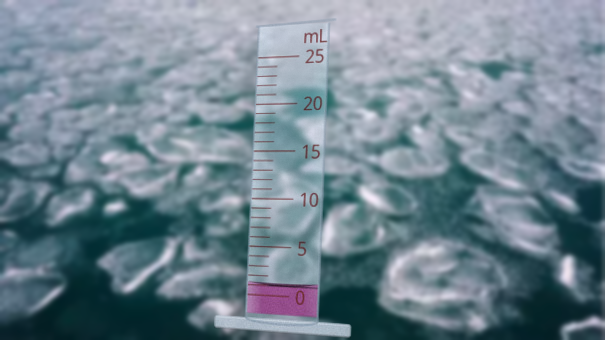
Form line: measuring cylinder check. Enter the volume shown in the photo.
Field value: 1 mL
